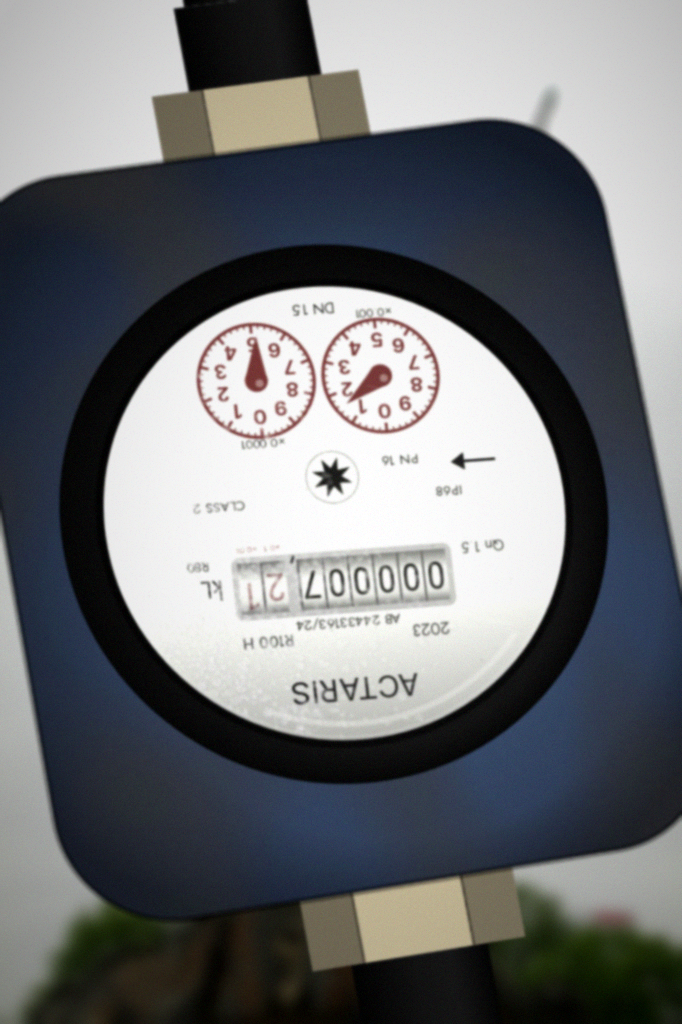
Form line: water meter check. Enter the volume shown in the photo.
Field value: 7.2115 kL
